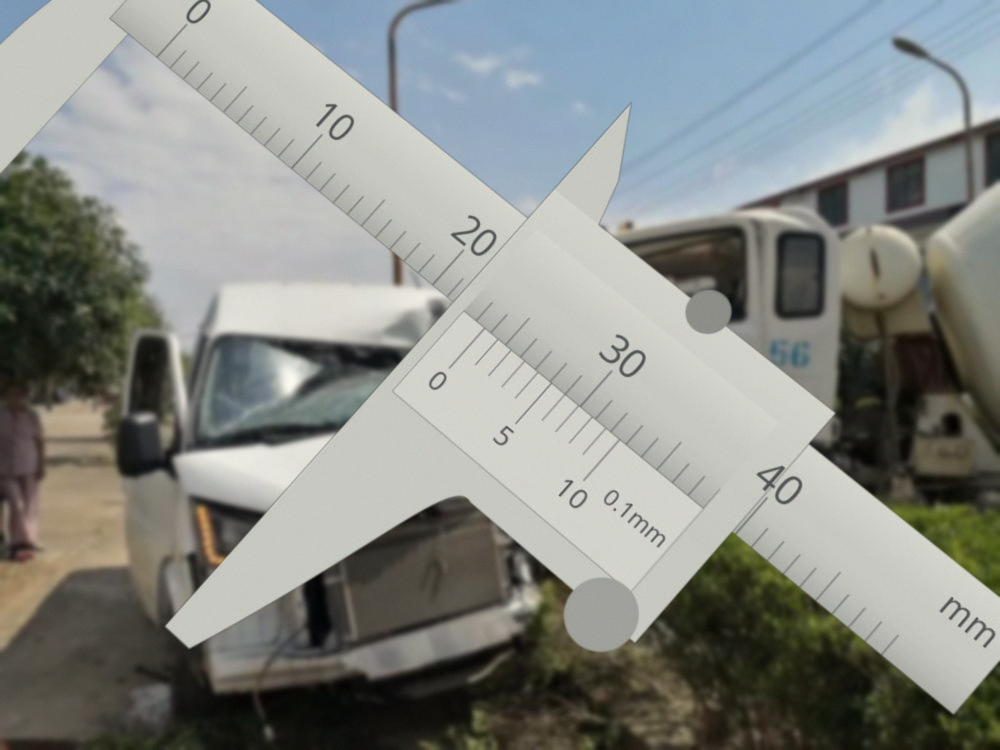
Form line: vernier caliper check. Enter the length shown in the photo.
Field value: 23.6 mm
